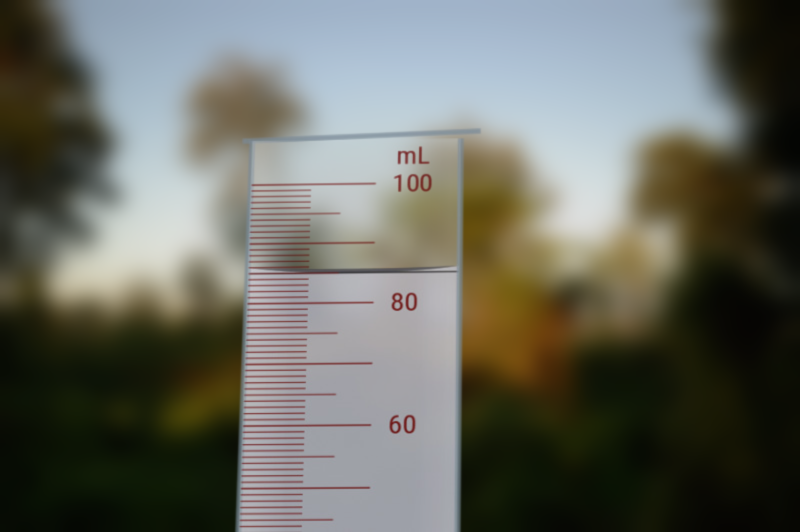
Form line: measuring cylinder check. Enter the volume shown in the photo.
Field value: 85 mL
